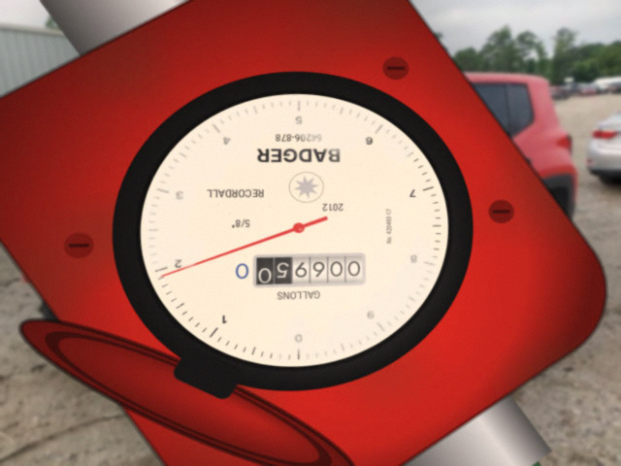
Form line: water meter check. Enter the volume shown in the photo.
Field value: 69501.9 gal
